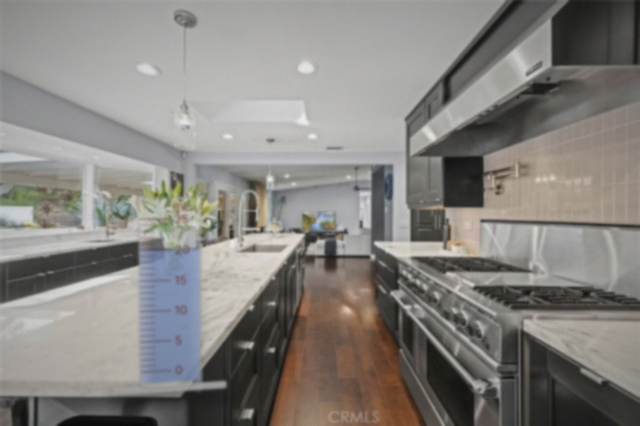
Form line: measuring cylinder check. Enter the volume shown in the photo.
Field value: 20 mL
